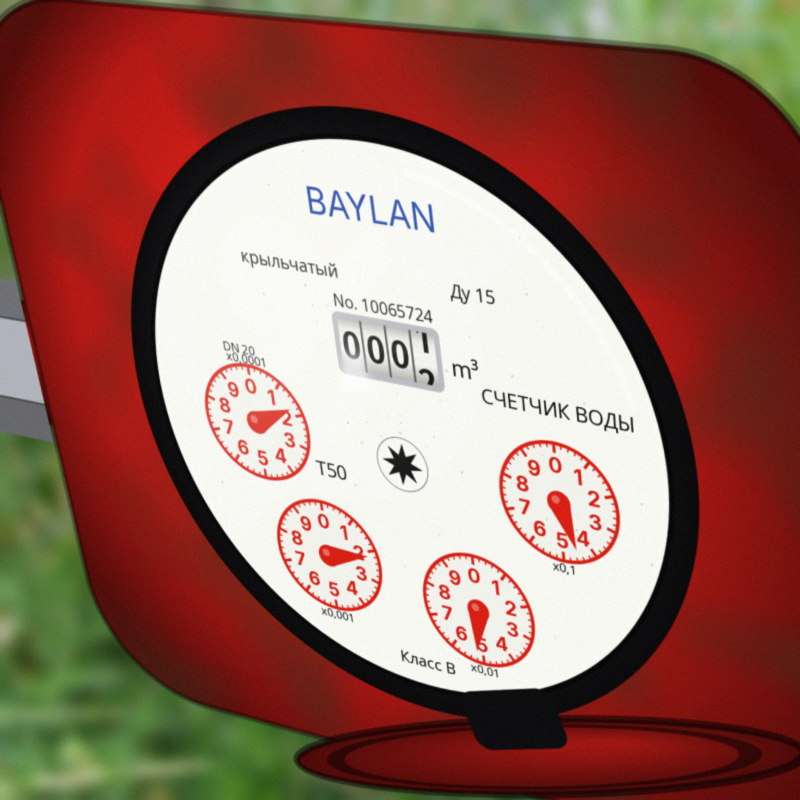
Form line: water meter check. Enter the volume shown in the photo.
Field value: 1.4521 m³
